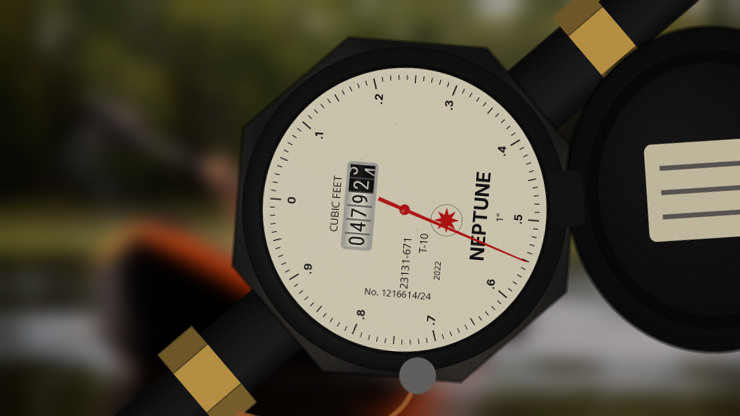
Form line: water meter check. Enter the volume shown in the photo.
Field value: 47923.55 ft³
